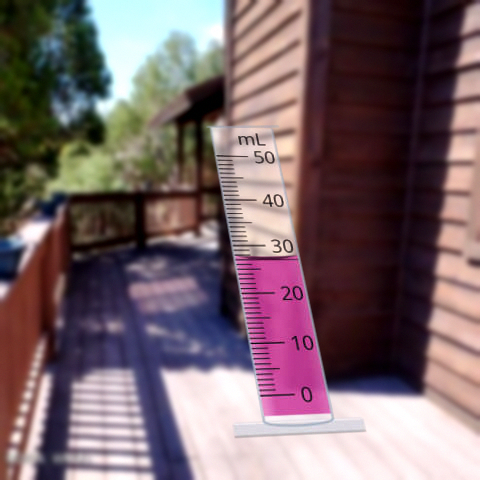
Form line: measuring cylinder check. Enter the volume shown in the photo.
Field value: 27 mL
